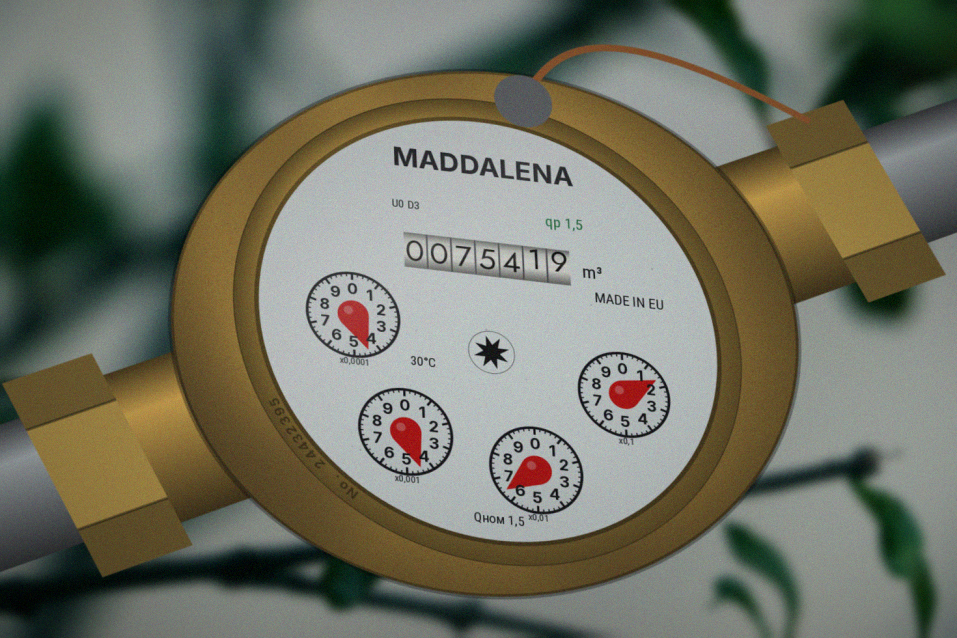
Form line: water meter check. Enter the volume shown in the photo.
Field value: 75419.1644 m³
